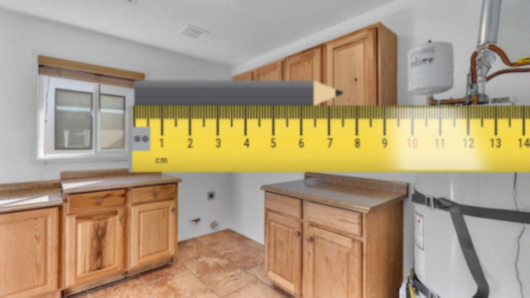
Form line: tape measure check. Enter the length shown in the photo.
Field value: 7.5 cm
